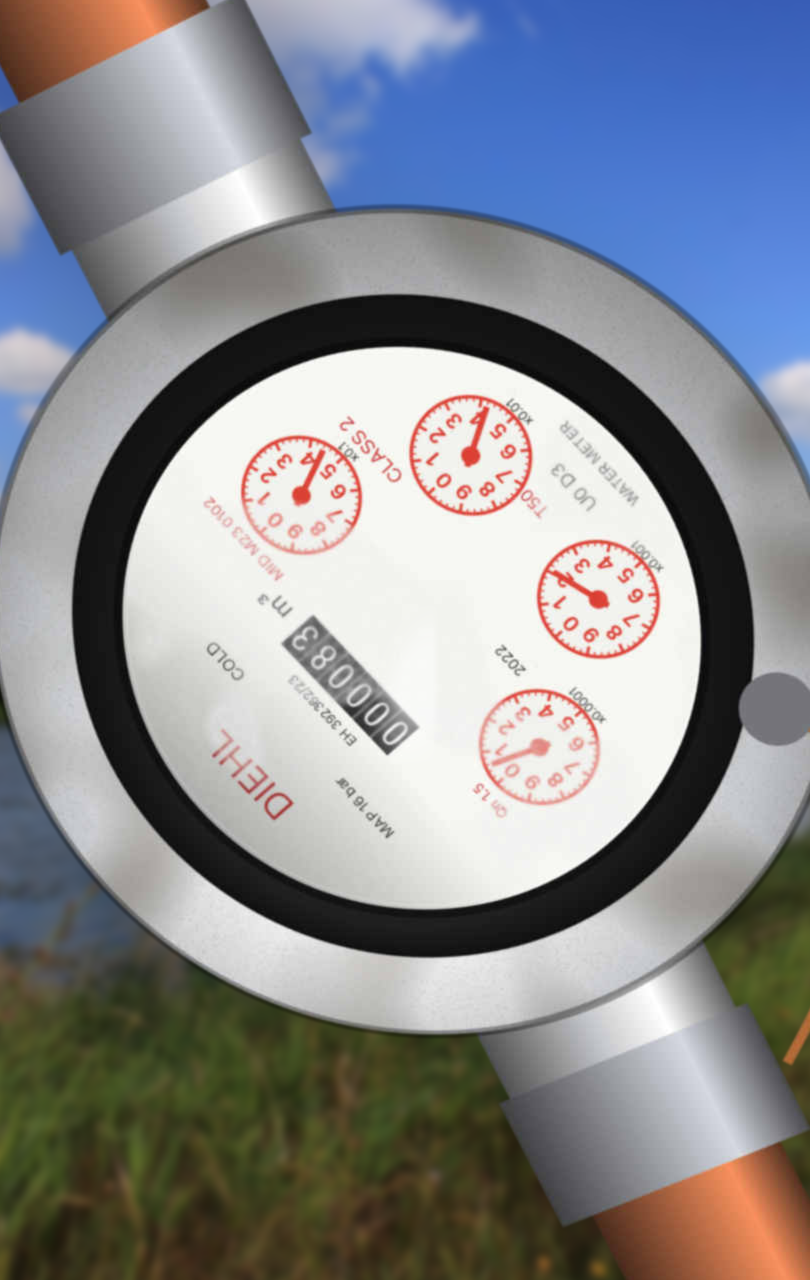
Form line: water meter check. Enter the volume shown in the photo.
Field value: 83.4420 m³
